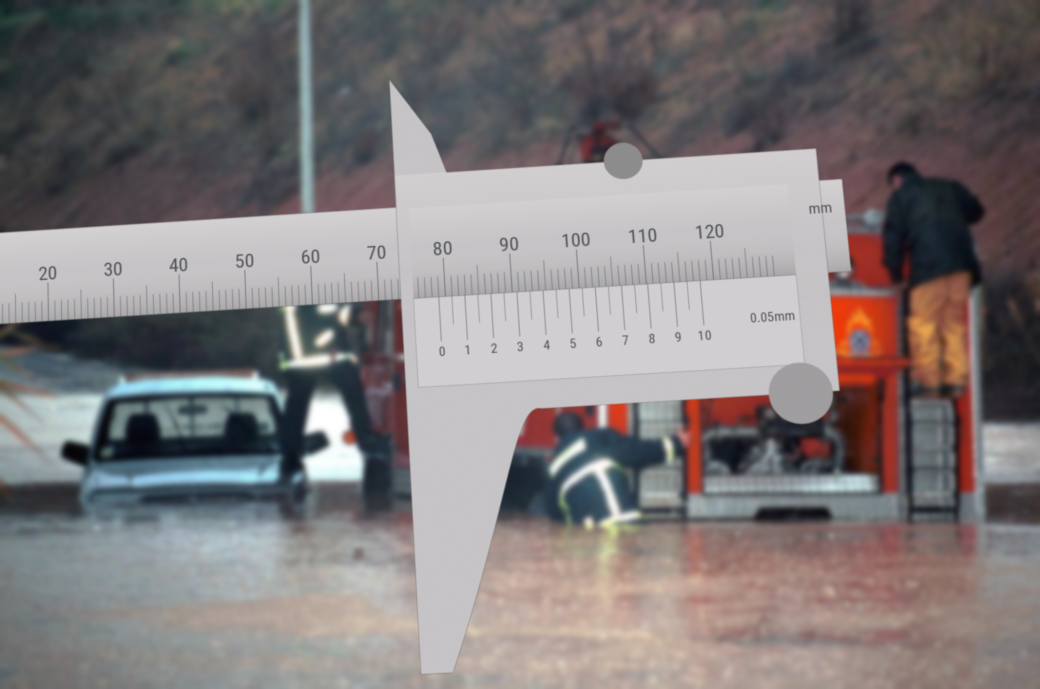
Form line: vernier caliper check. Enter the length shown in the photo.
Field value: 79.0 mm
